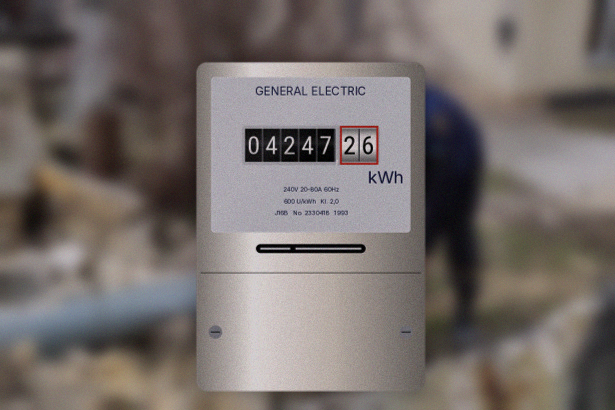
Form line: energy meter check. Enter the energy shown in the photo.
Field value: 4247.26 kWh
